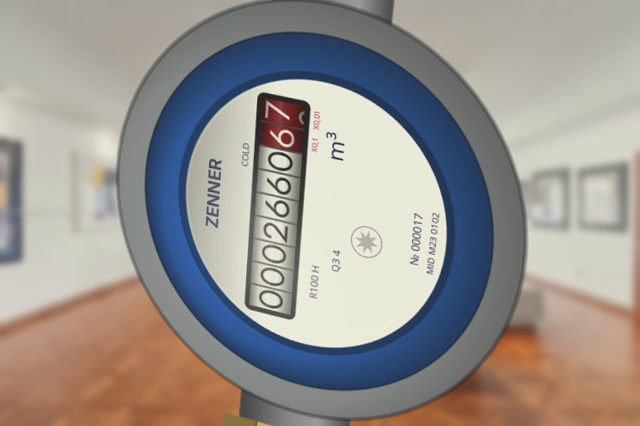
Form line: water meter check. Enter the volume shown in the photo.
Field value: 2660.67 m³
